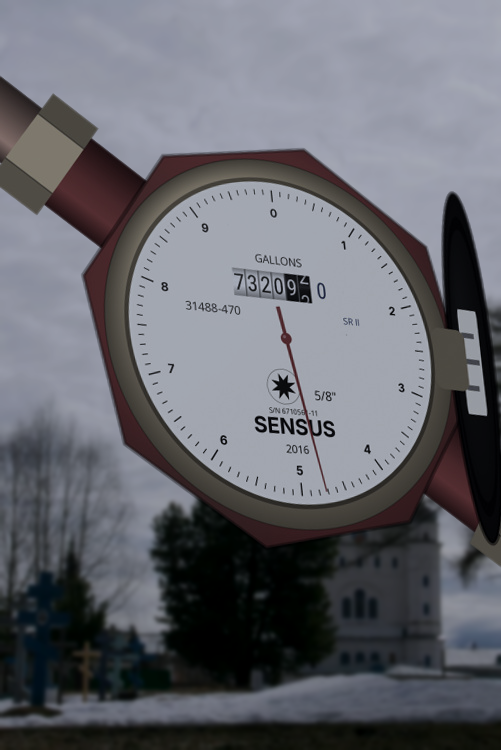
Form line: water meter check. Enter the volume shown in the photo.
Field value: 7320924.7 gal
